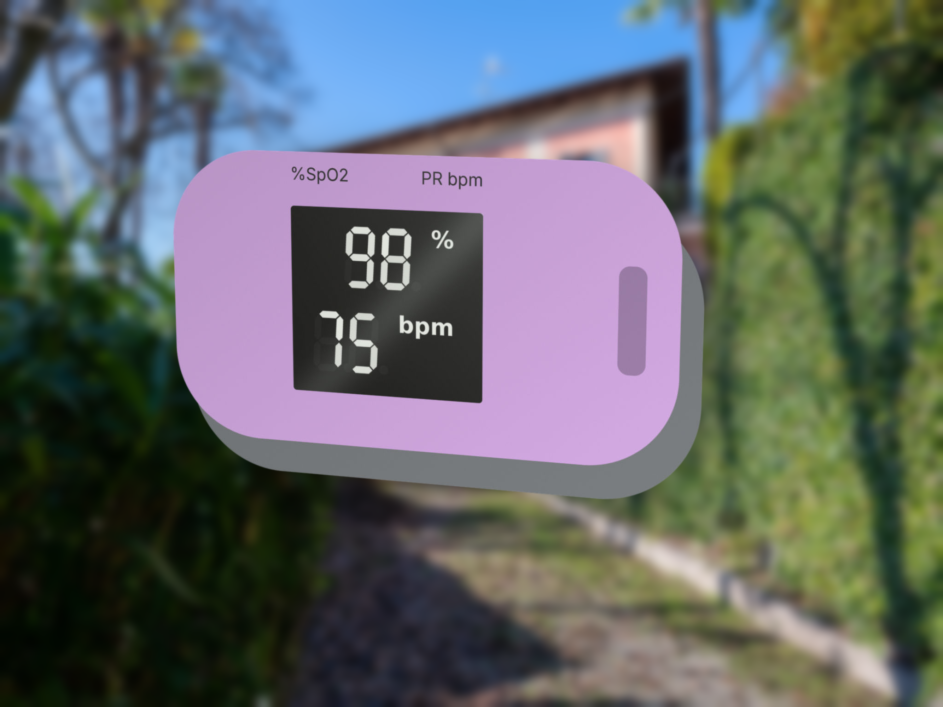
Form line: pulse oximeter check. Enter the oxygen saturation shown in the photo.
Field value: 98 %
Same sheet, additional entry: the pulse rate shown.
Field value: 75 bpm
